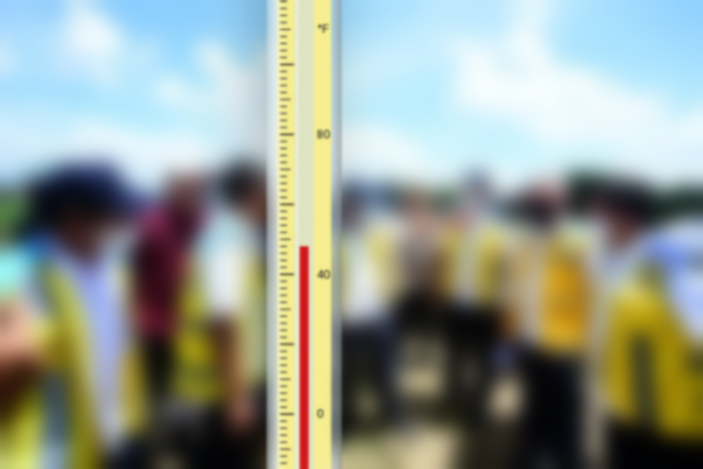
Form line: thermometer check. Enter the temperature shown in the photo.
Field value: 48 °F
